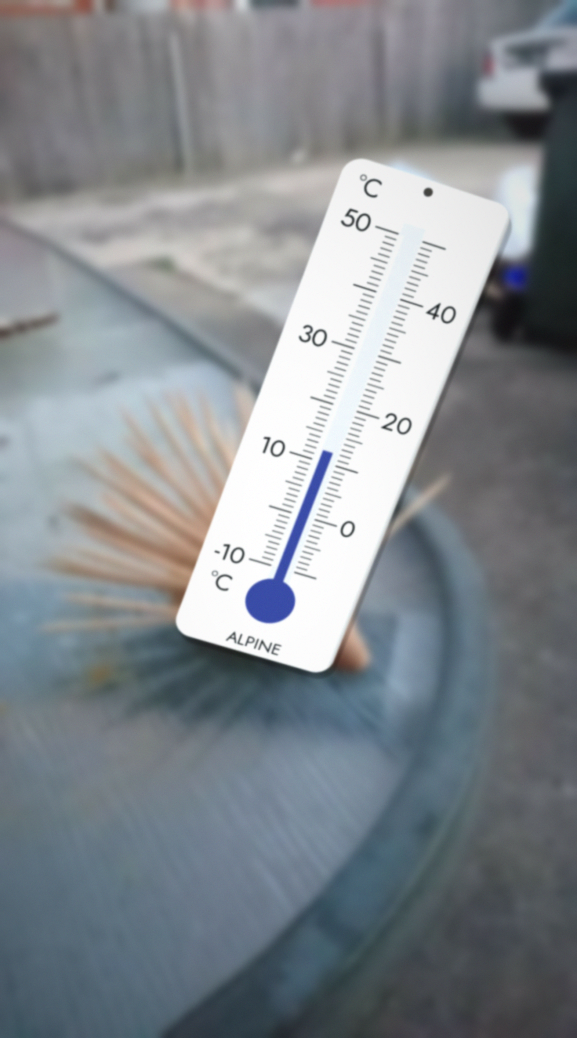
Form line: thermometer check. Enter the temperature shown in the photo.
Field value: 12 °C
